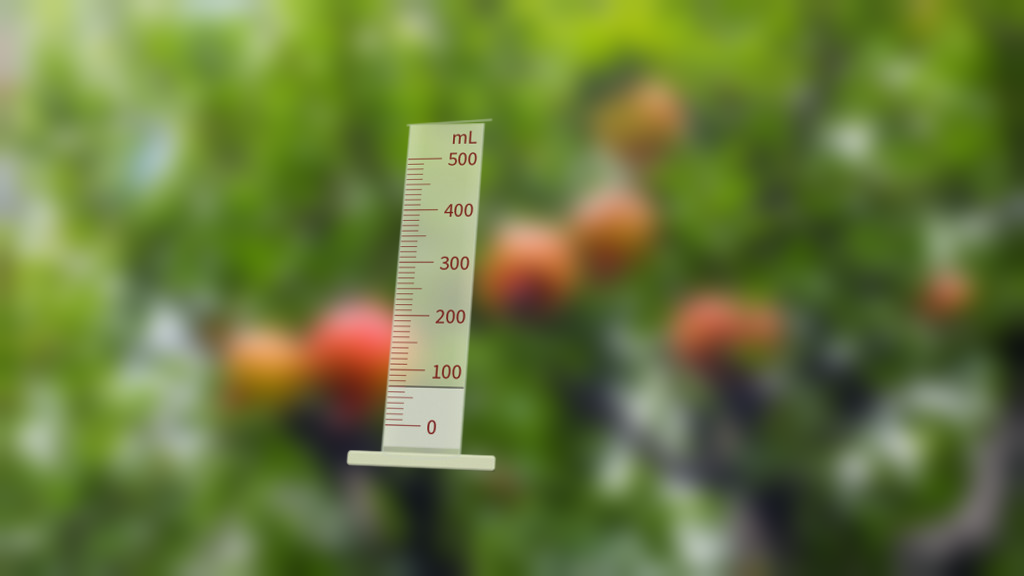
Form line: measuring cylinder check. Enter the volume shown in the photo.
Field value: 70 mL
